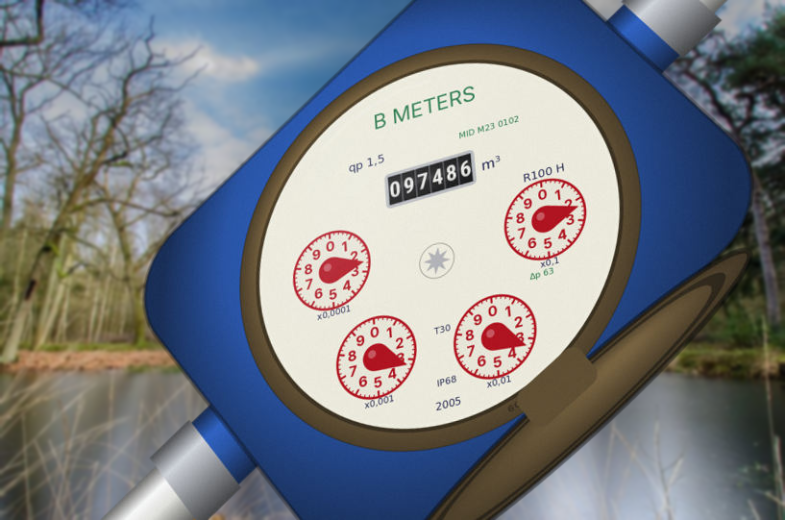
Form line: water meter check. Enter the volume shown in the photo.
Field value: 97486.2332 m³
